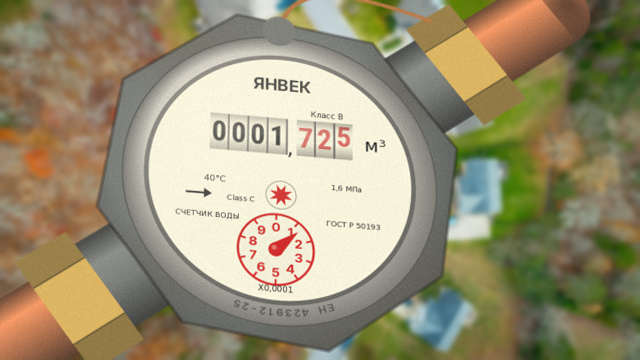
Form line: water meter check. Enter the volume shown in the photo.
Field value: 1.7251 m³
